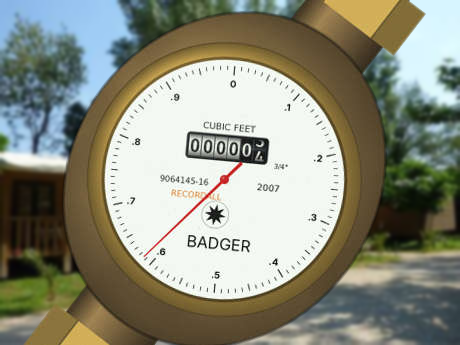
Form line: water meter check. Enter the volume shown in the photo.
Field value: 3.61 ft³
